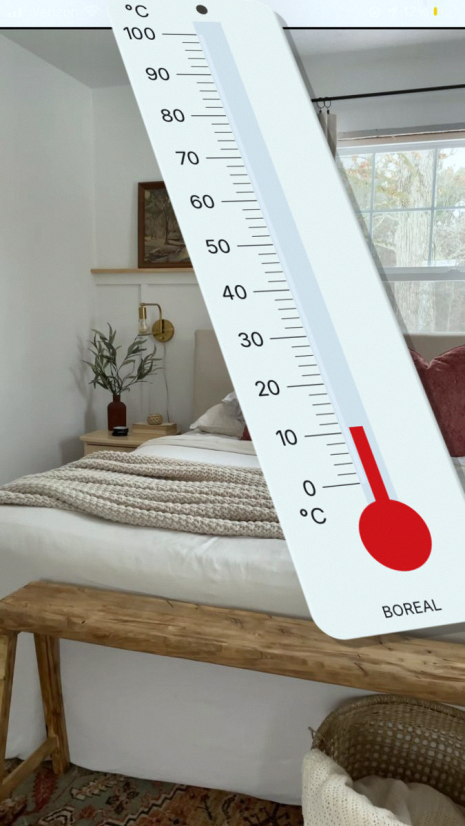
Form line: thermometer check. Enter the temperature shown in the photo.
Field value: 11 °C
